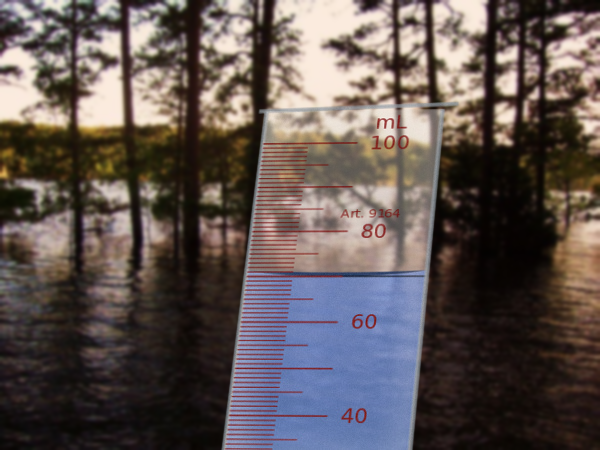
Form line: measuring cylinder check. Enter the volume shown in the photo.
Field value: 70 mL
